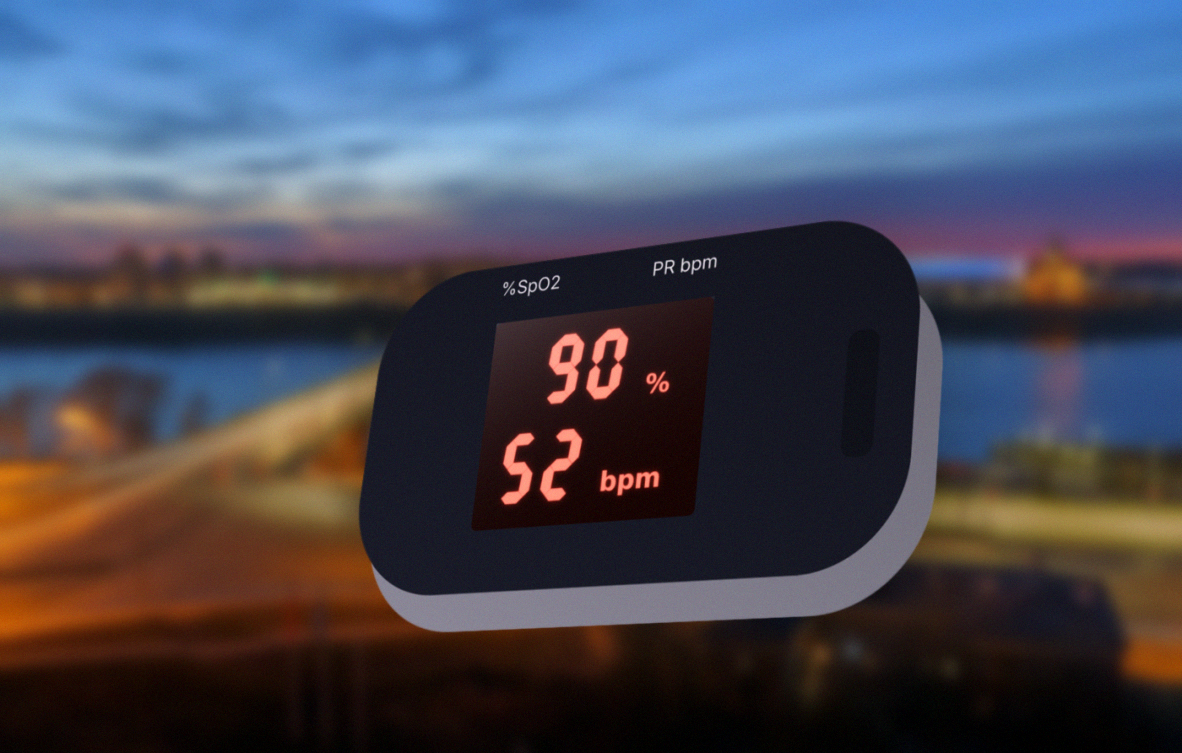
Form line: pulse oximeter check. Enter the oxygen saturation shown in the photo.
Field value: 90 %
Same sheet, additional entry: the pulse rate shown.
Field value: 52 bpm
